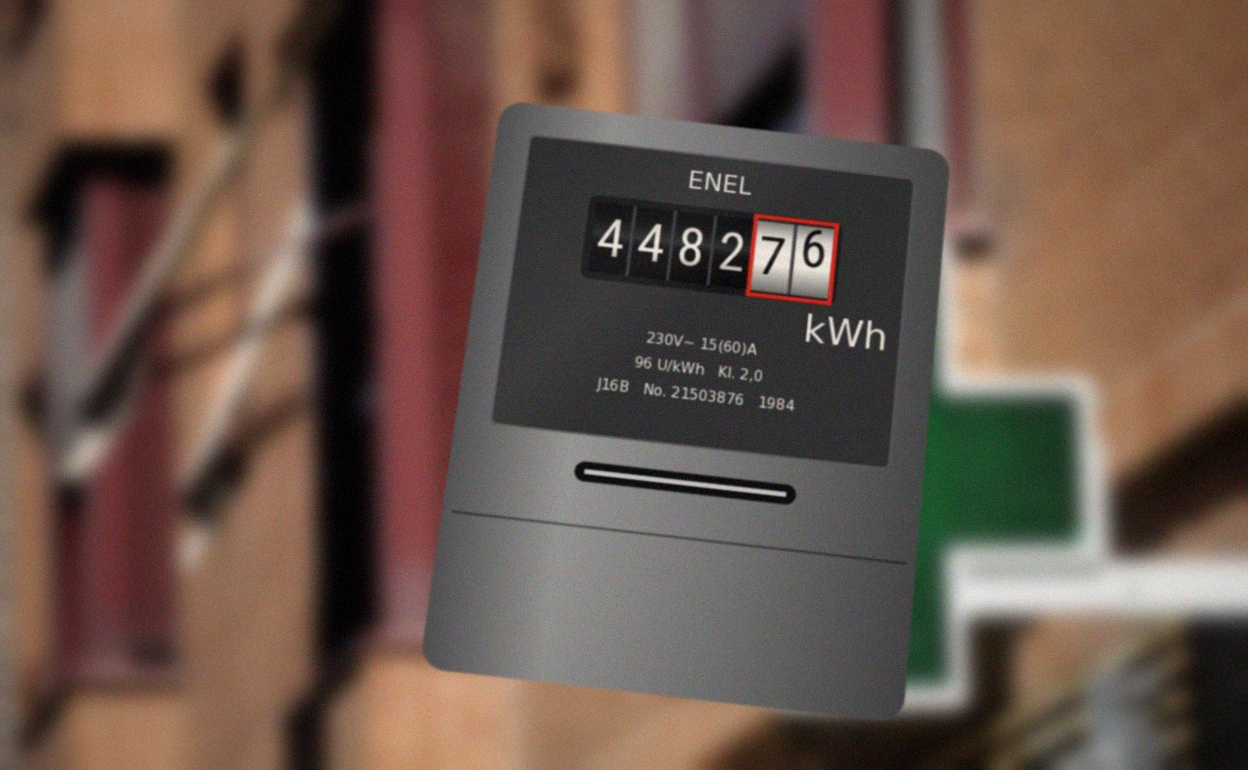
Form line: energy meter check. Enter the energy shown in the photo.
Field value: 4482.76 kWh
